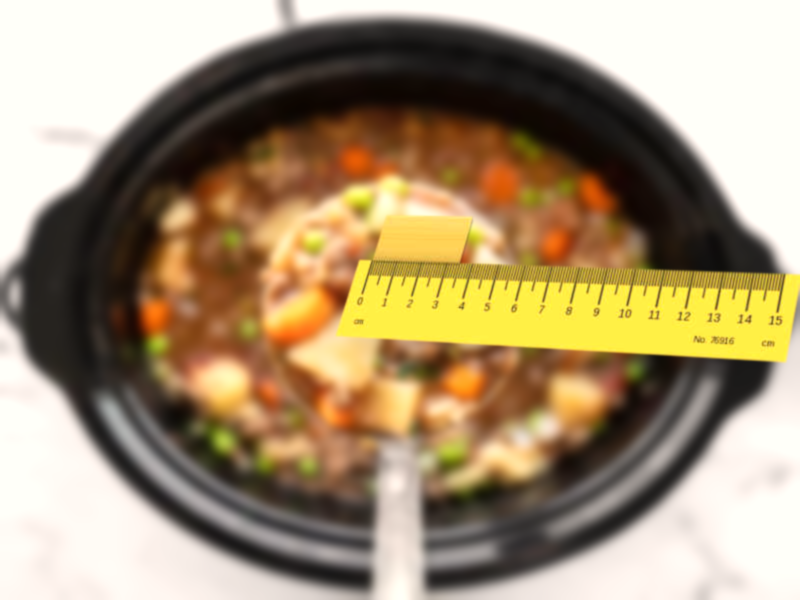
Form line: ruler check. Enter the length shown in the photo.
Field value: 3.5 cm
